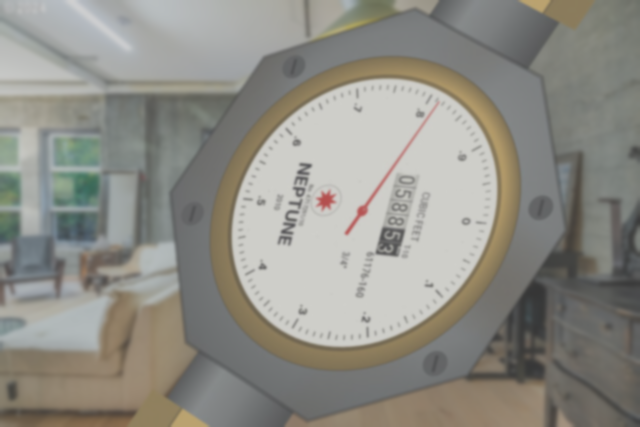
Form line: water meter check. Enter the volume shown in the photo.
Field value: 58852.81 ft³
